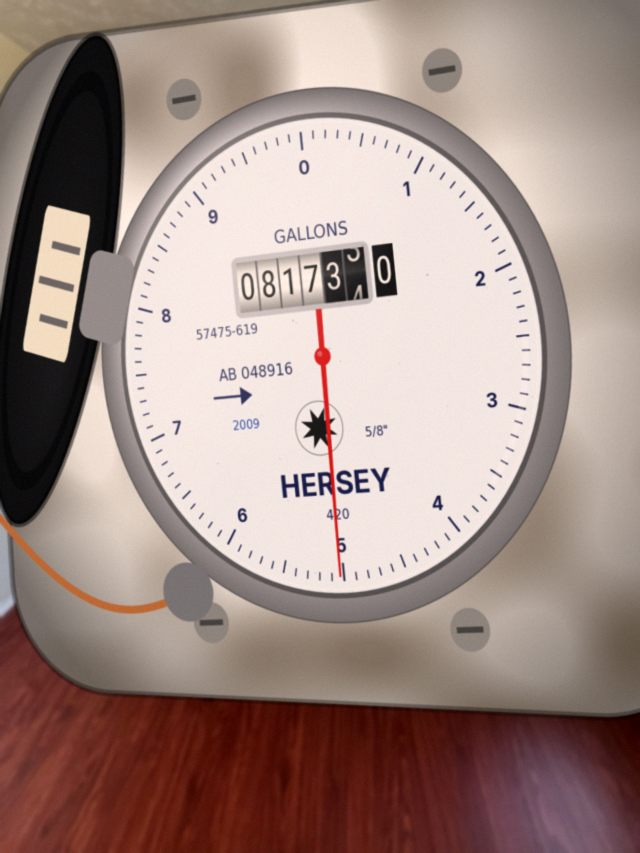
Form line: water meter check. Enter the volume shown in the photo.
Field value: 817335.0 gal
